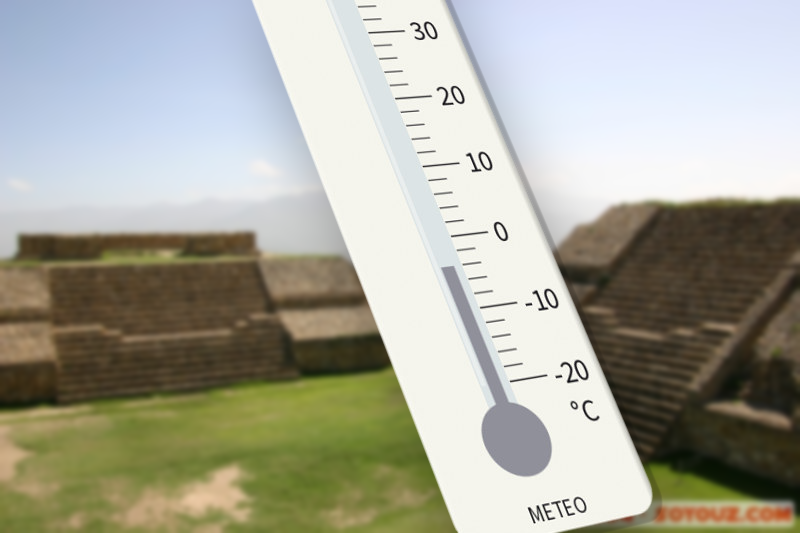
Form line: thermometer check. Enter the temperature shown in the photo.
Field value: -4 °C
